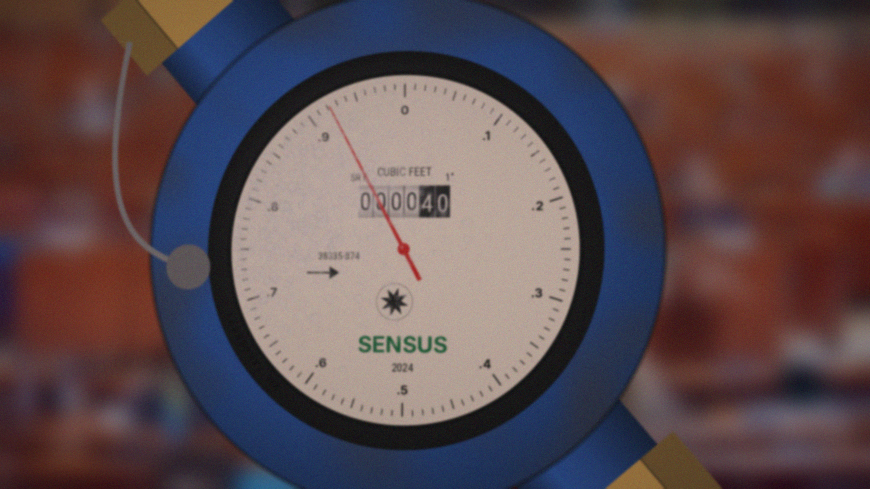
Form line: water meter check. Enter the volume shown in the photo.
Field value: 39.92 ft³
